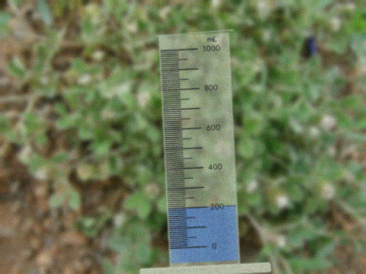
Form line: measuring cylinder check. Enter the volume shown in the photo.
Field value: 200 mL
